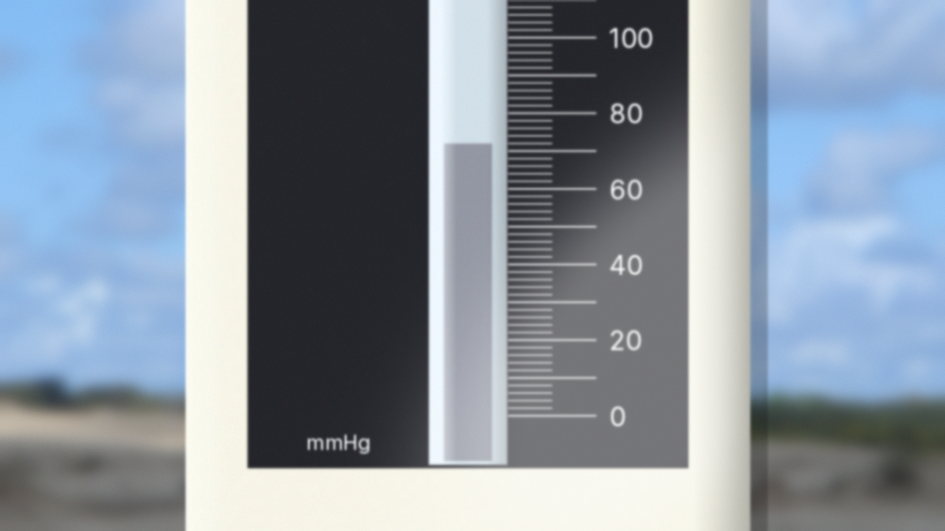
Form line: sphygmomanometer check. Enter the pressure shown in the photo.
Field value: 72 mmHg
